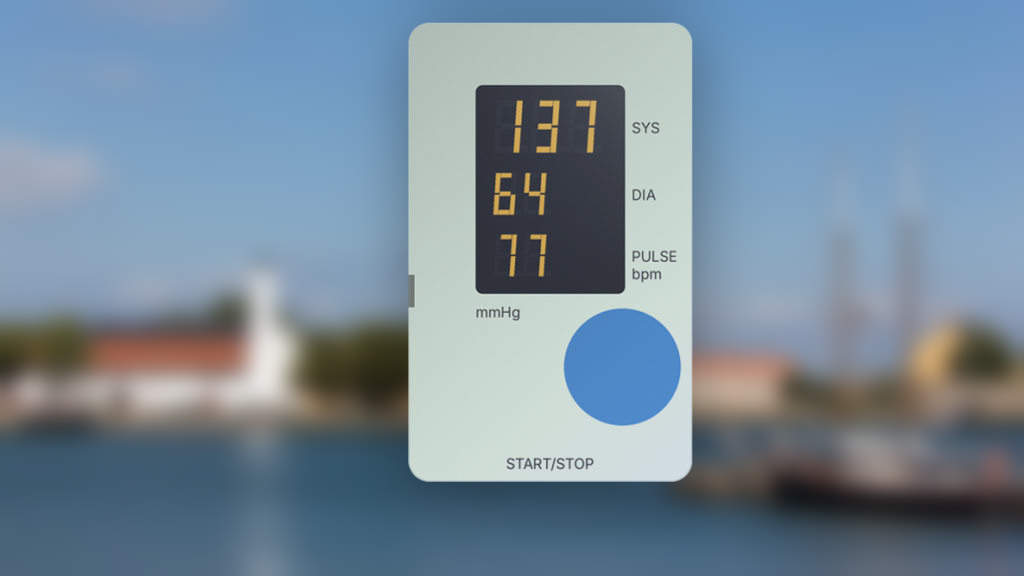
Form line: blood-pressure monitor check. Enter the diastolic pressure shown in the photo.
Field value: 64 mmHg
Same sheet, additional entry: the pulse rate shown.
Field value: 77 bpm
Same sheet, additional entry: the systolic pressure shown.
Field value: 137 mmHg
